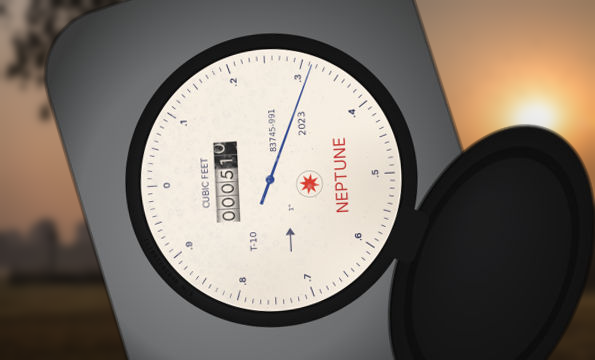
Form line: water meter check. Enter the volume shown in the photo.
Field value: 510.31 ft³
